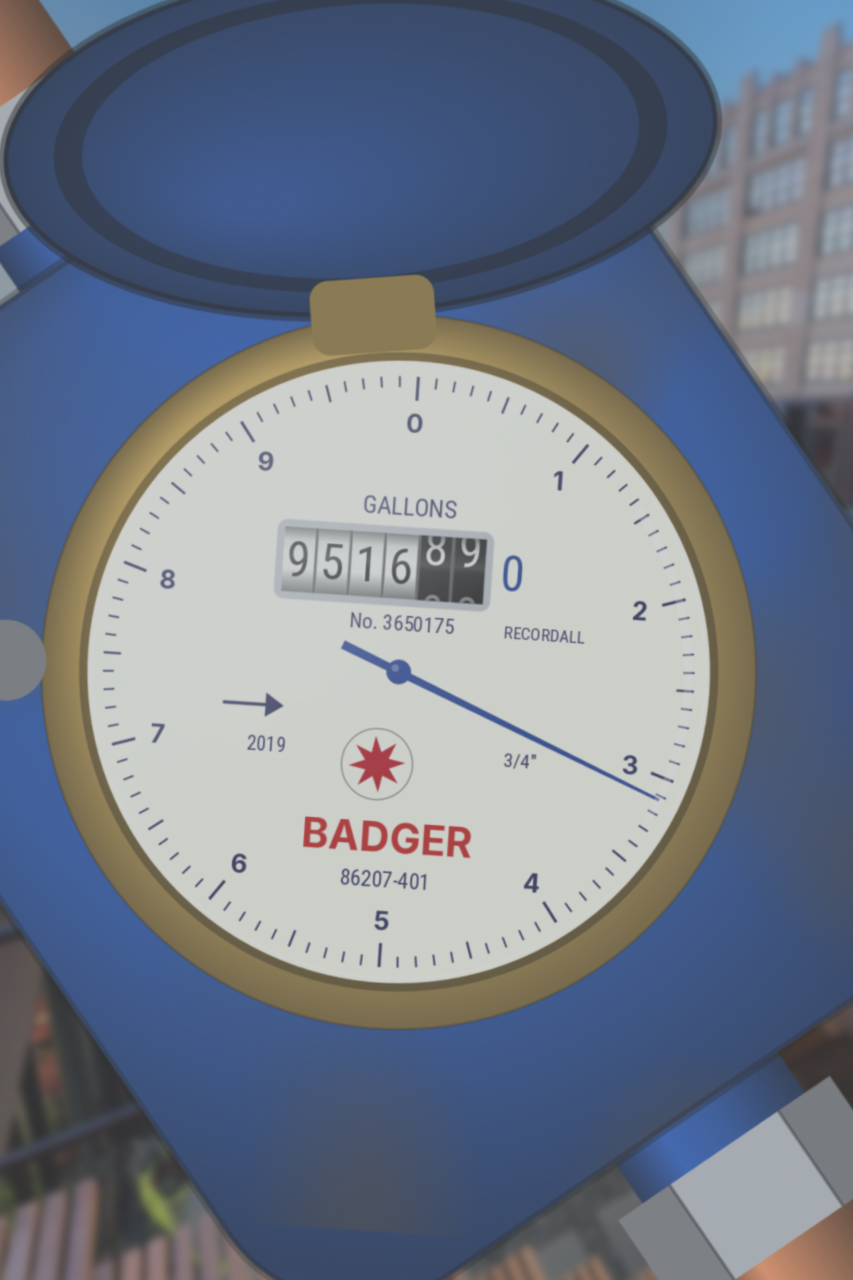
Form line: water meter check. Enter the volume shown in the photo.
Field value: 9516893.1 gal
